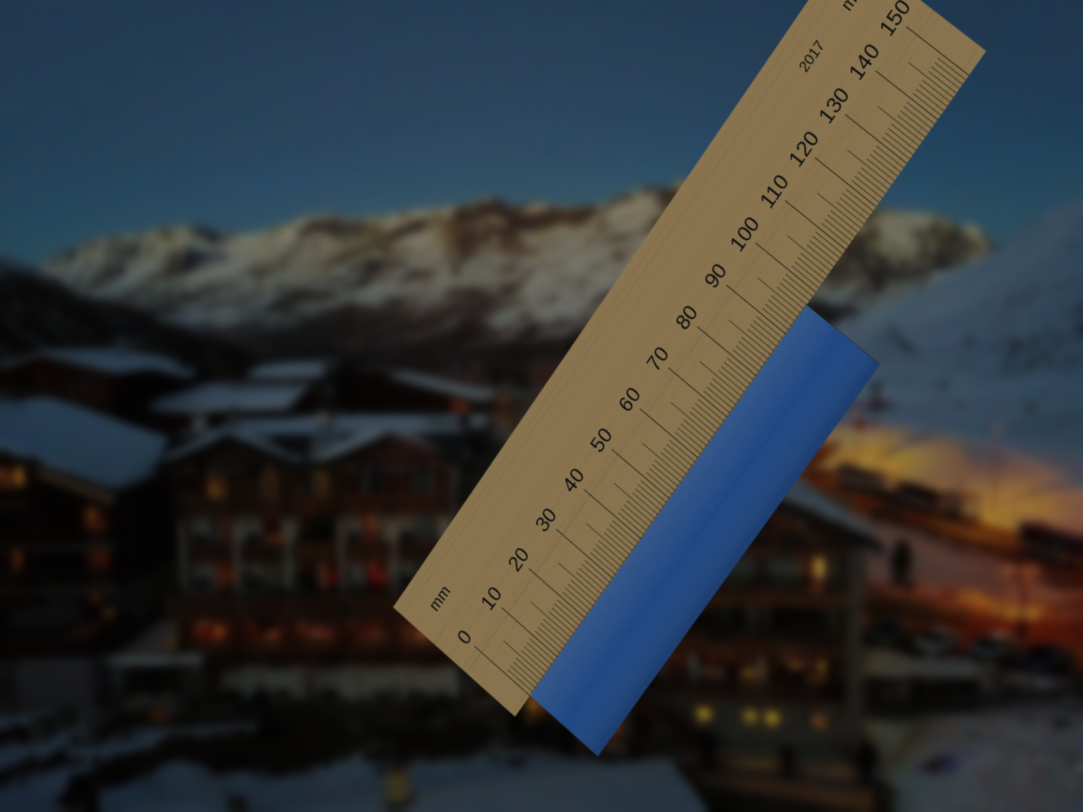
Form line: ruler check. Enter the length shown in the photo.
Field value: 97 mm
